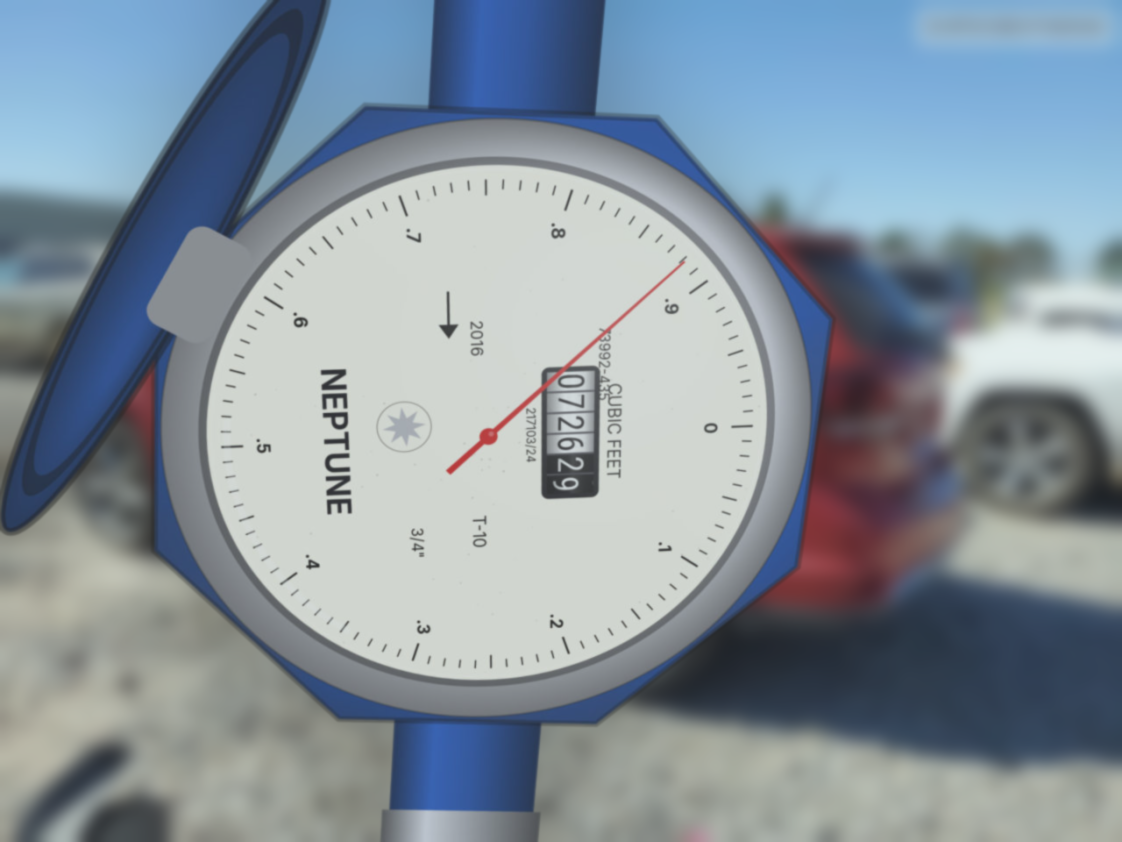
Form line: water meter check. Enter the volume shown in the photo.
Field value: 72628.88 ft³
